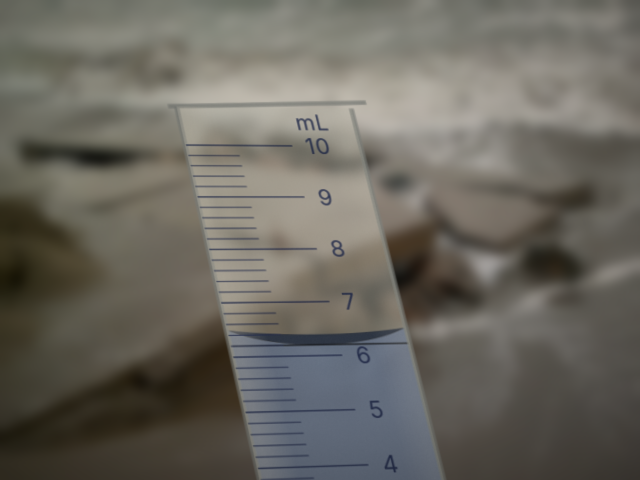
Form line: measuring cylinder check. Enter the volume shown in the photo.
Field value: 6.2 mL
